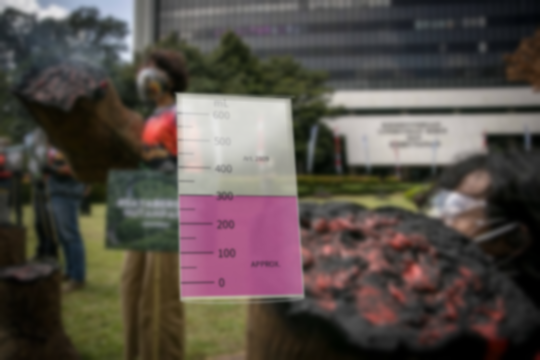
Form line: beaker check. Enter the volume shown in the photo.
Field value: 300 mL
